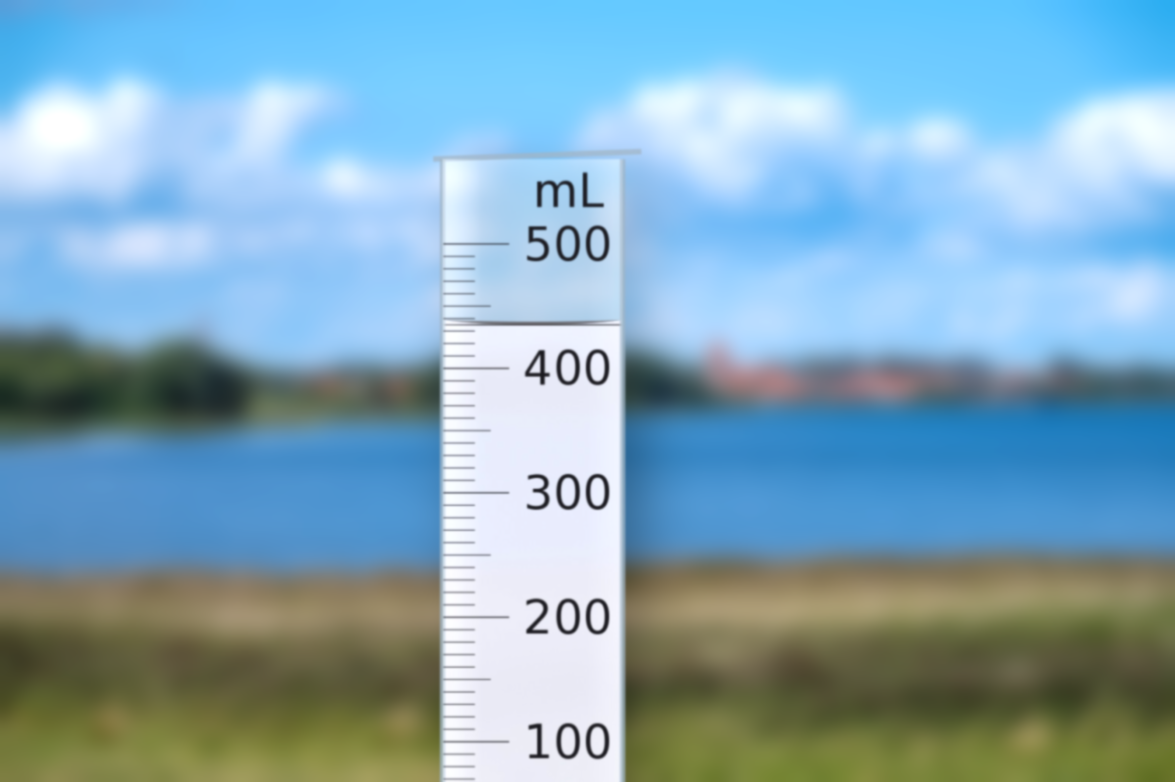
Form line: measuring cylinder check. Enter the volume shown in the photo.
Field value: 435 mL
